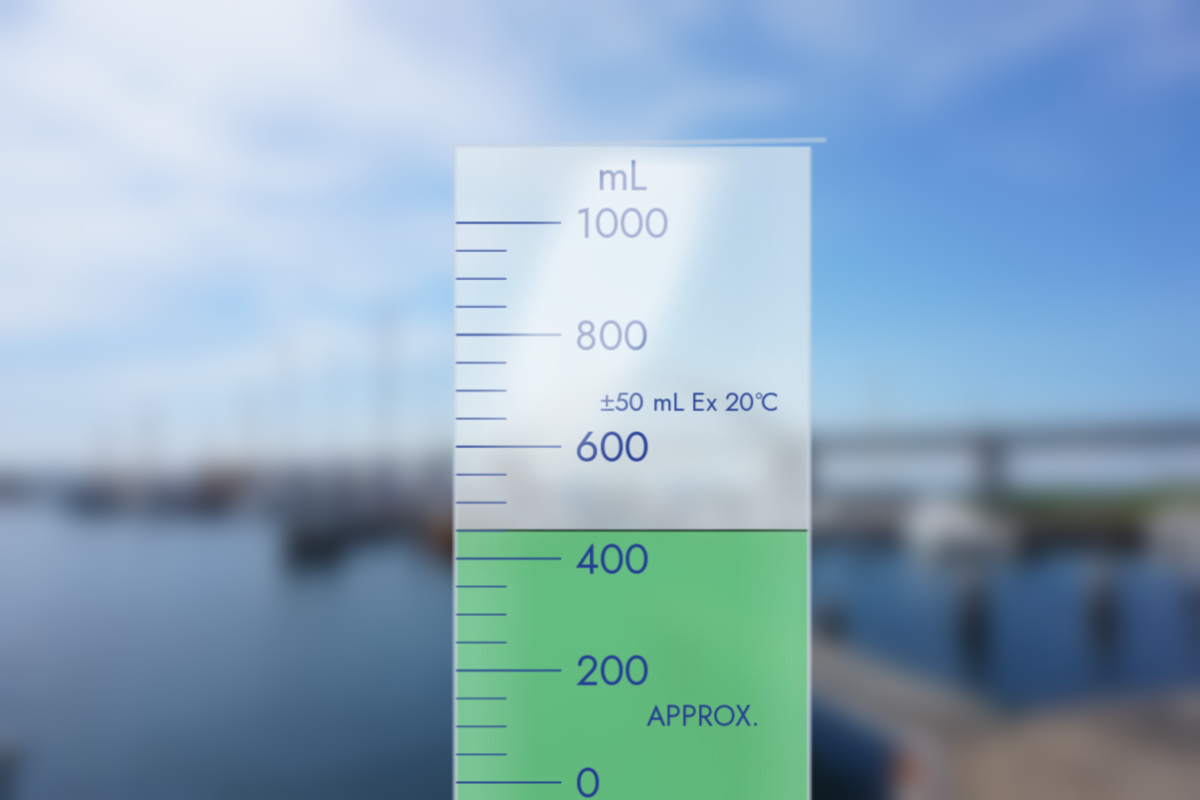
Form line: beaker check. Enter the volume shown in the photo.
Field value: 450 mL
